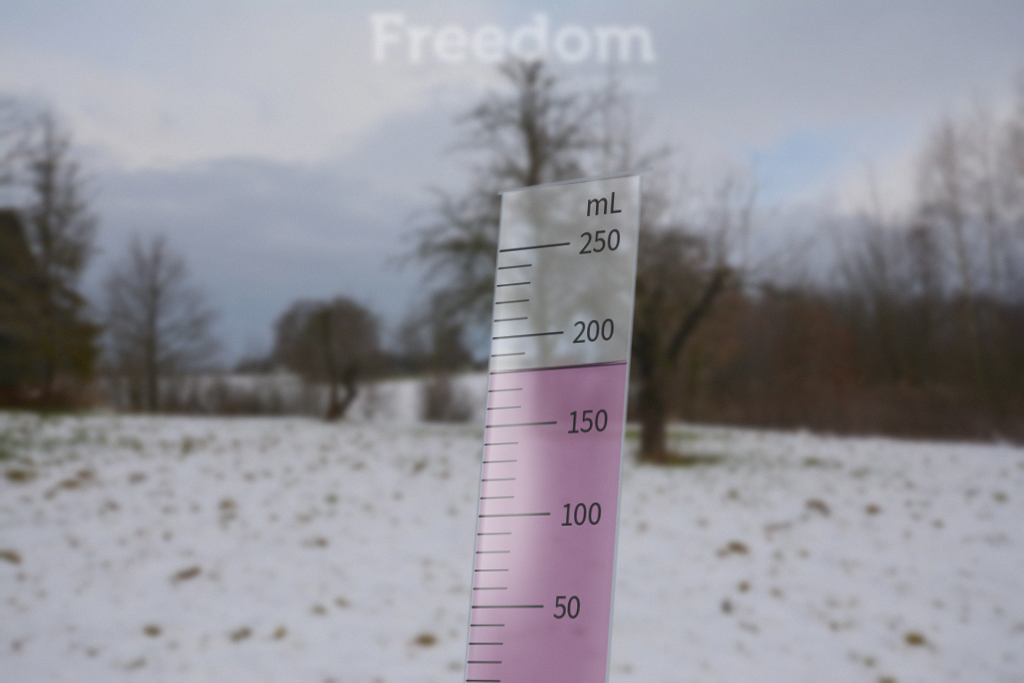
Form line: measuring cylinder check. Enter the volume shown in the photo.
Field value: 180 mL
